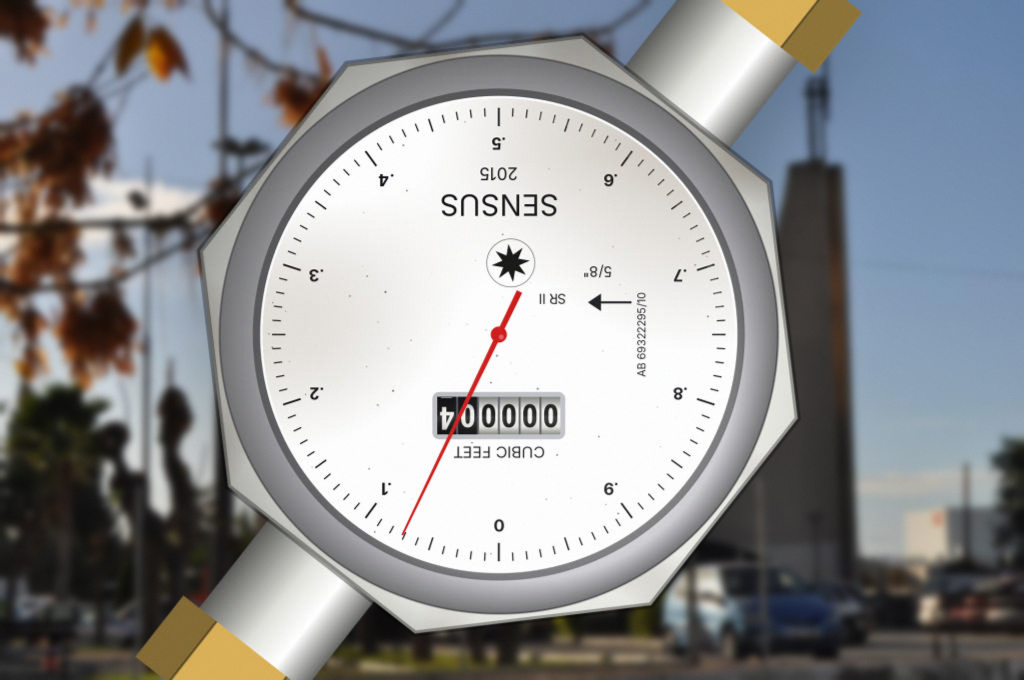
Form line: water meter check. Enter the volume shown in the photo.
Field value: 4.07 ft³
